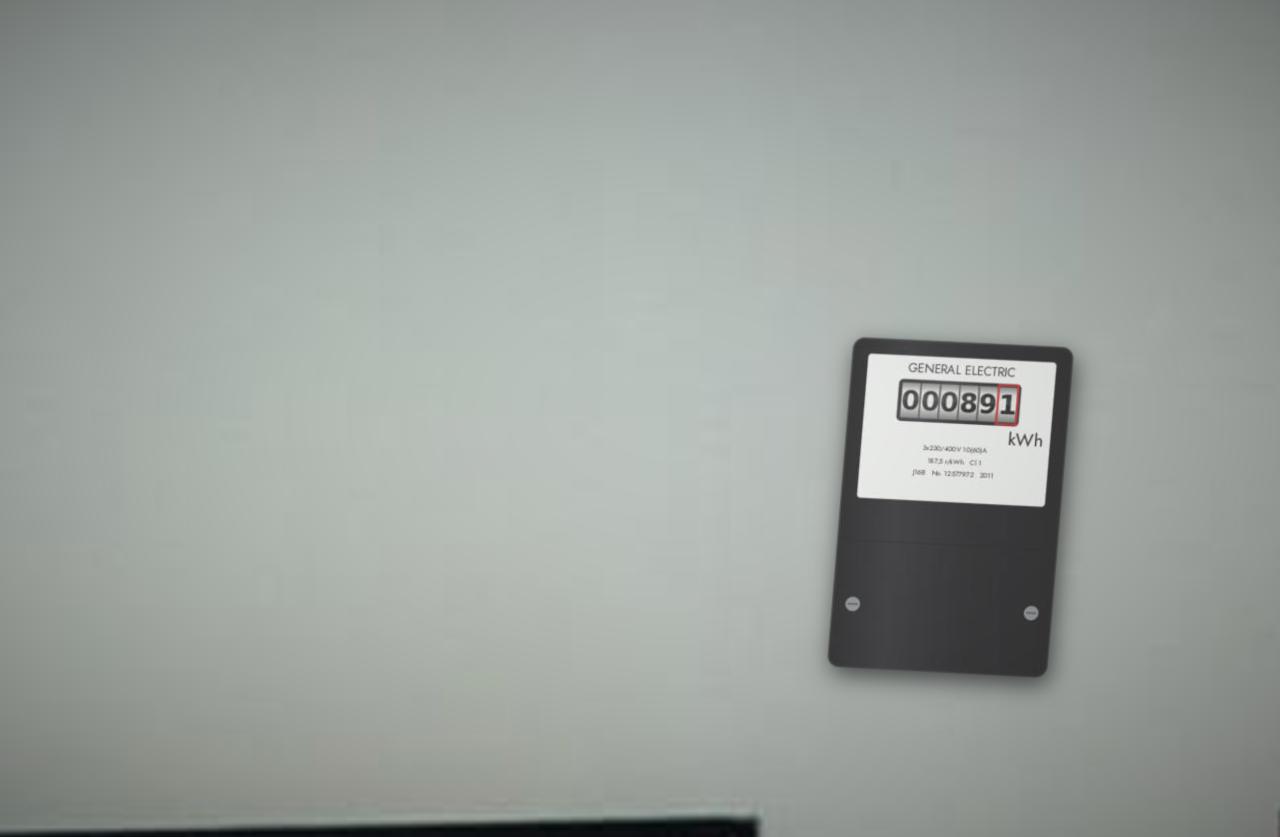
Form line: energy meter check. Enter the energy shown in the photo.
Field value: 89.1 kWh
